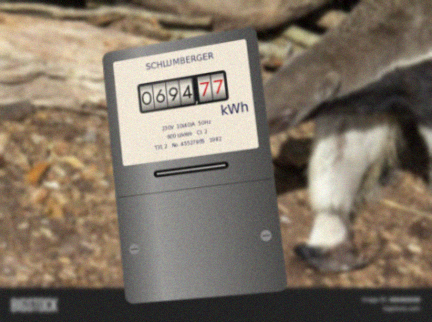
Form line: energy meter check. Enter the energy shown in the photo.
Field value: 694.77 kWh
